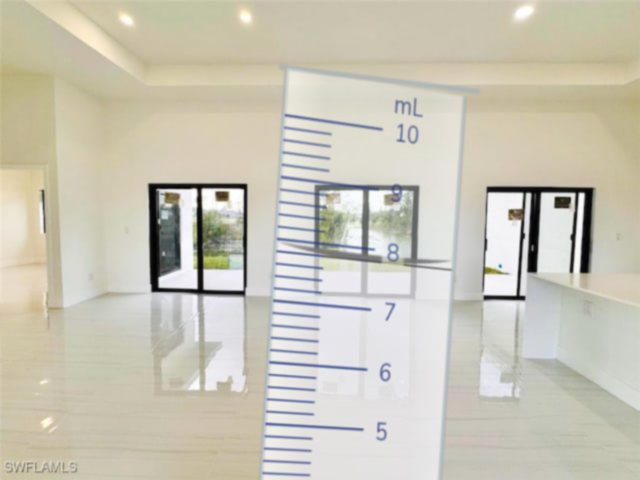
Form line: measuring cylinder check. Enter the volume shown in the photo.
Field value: 7.8 mL
